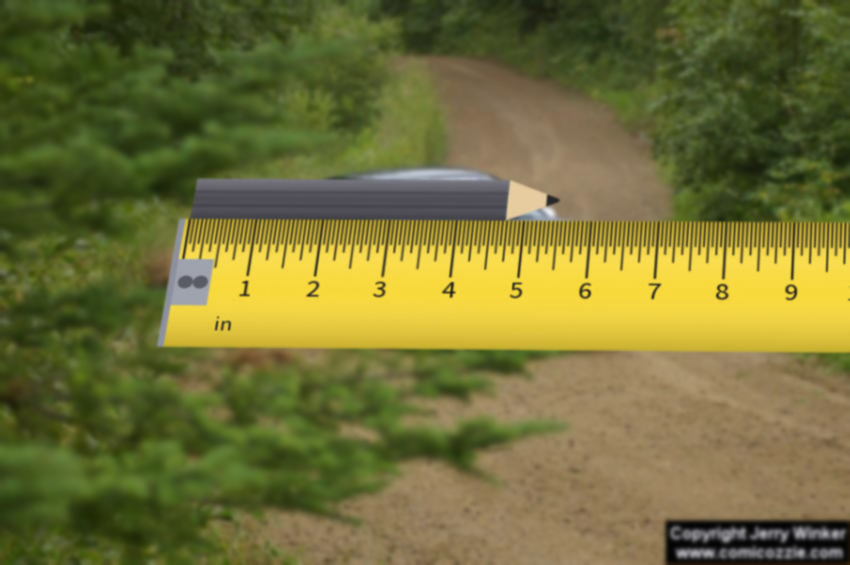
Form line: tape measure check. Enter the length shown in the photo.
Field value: 5.5 in
